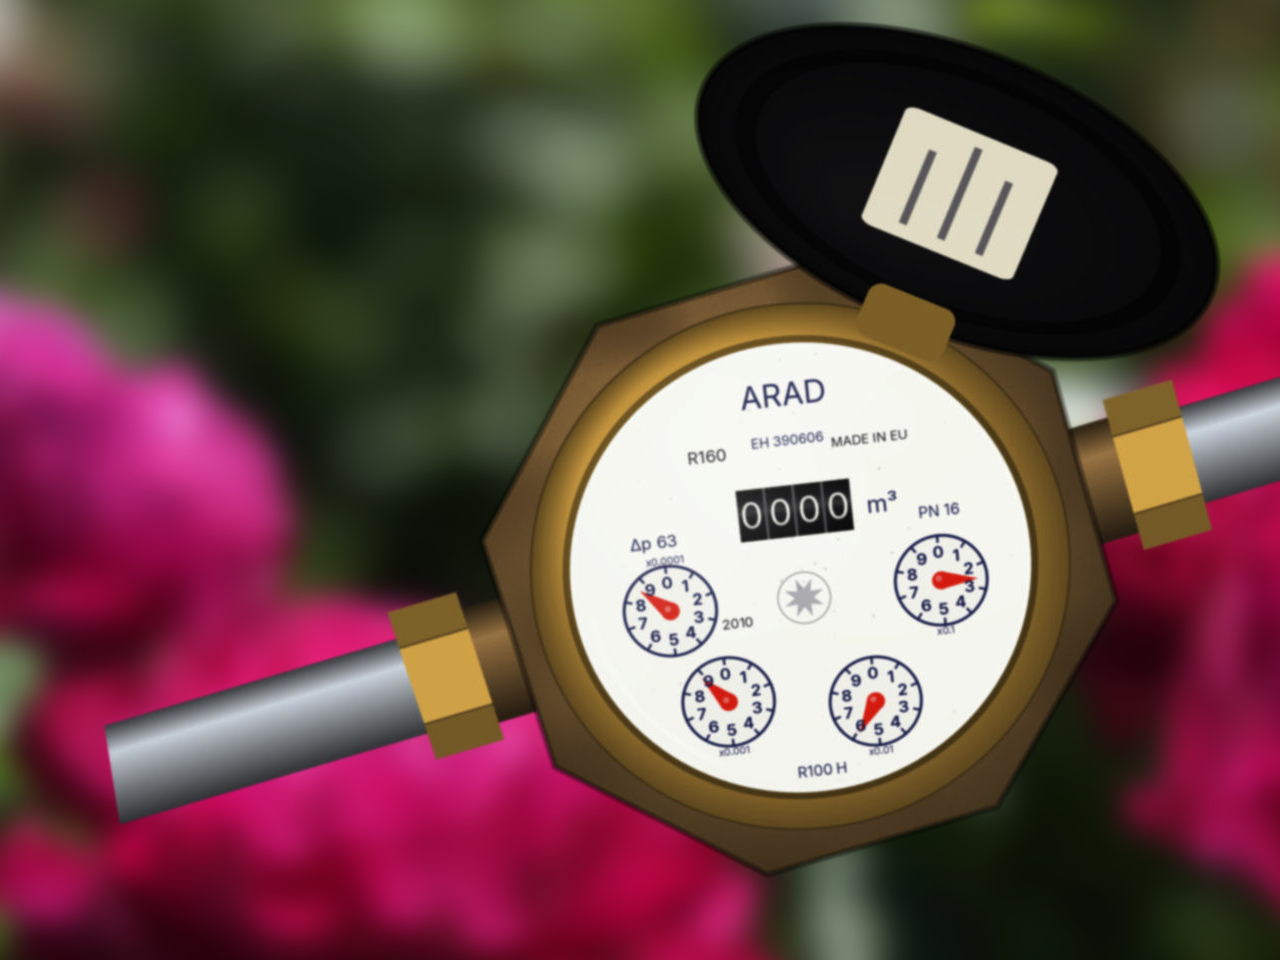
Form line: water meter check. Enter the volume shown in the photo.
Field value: 0.2588 m³
